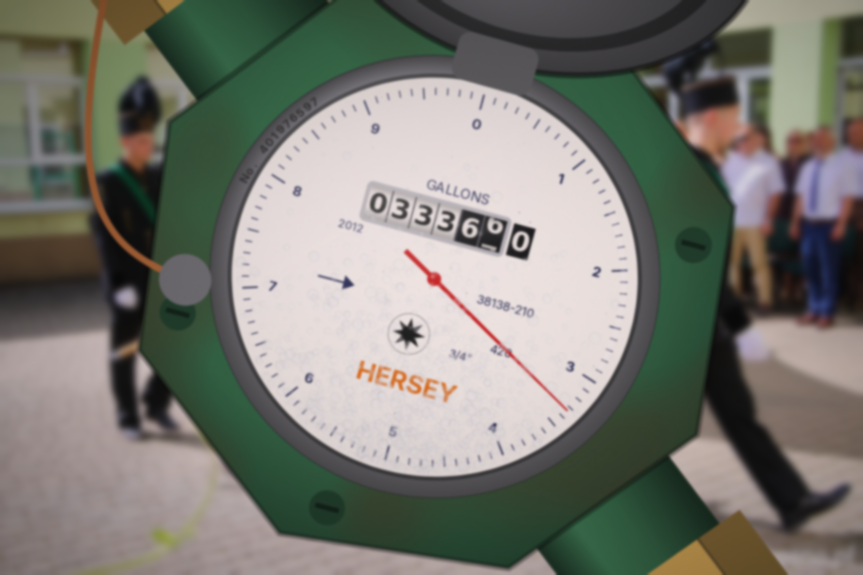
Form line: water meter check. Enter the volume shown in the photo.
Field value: 333663.3 gal
